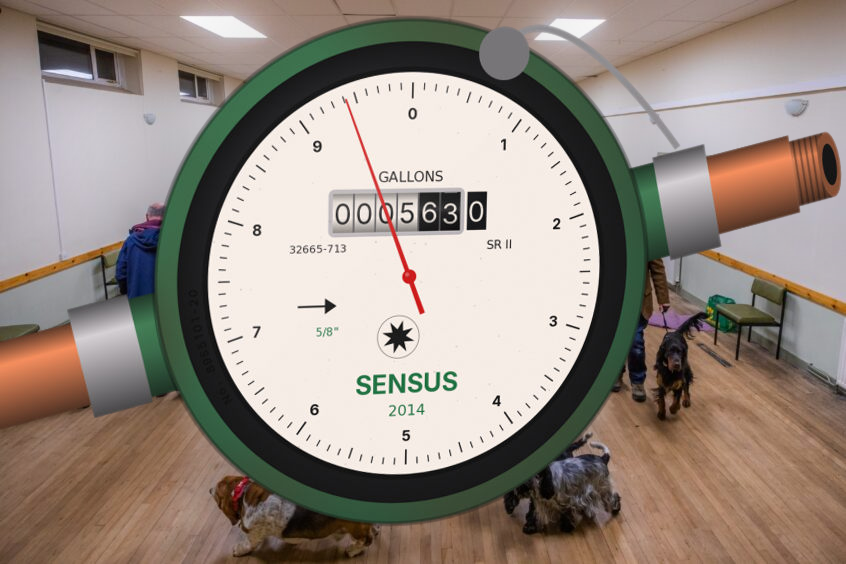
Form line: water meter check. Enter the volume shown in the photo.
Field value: 5629.4 gal
